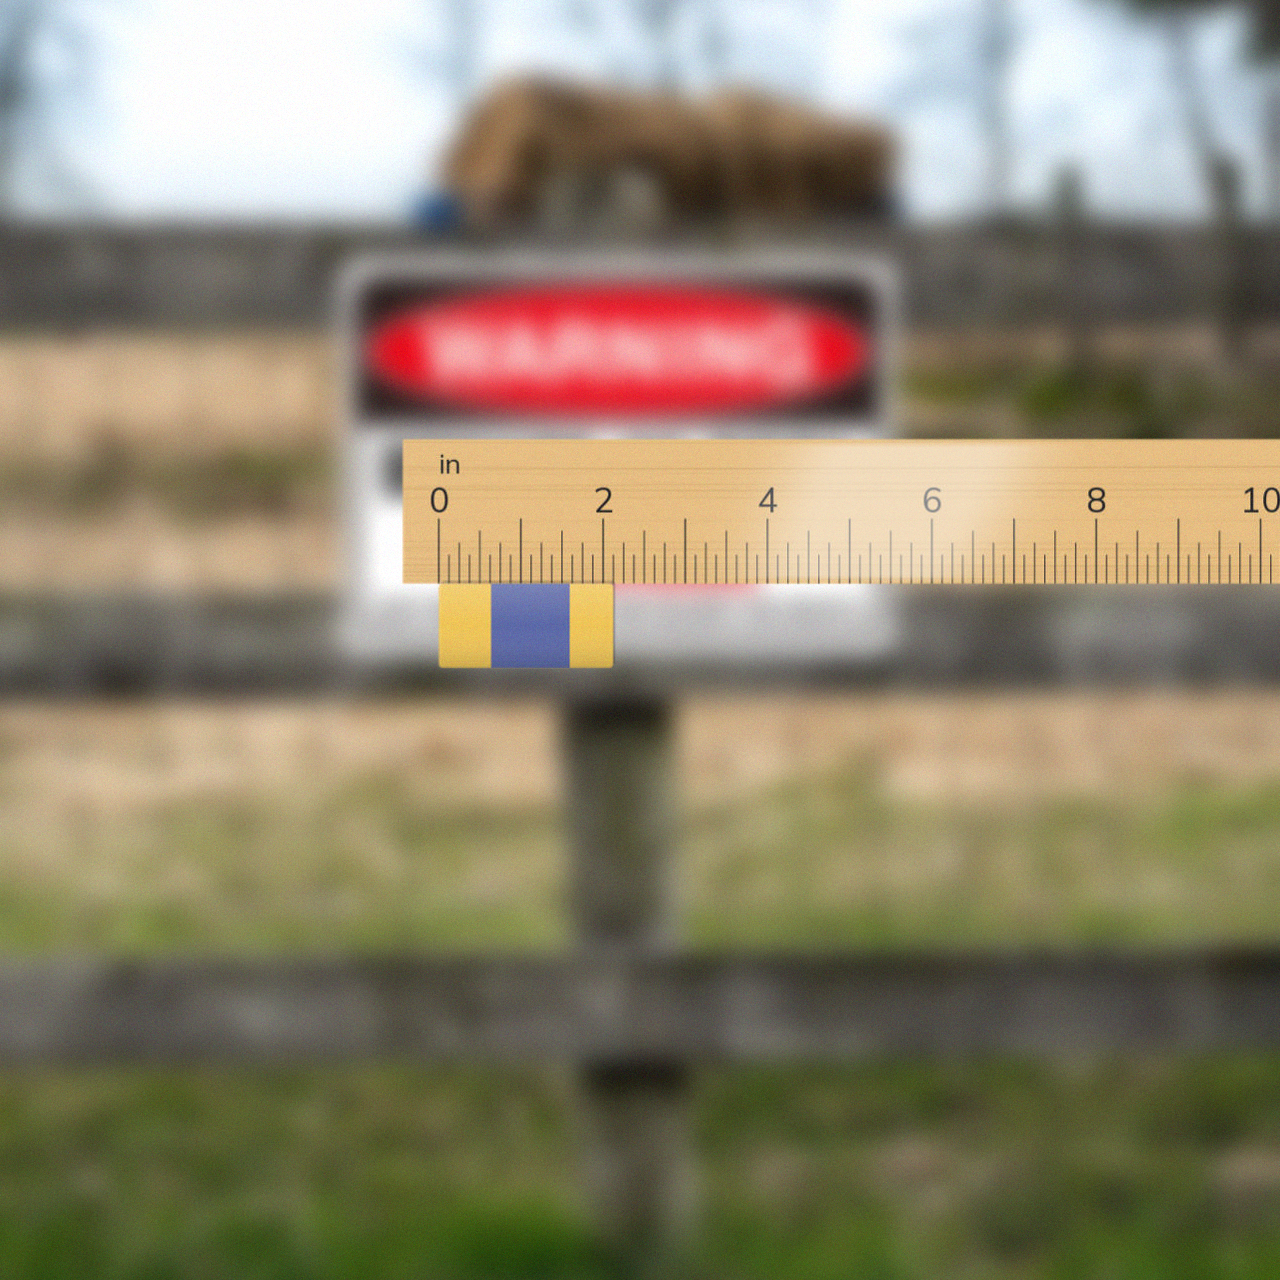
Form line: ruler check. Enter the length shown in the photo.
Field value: 2.125 in
